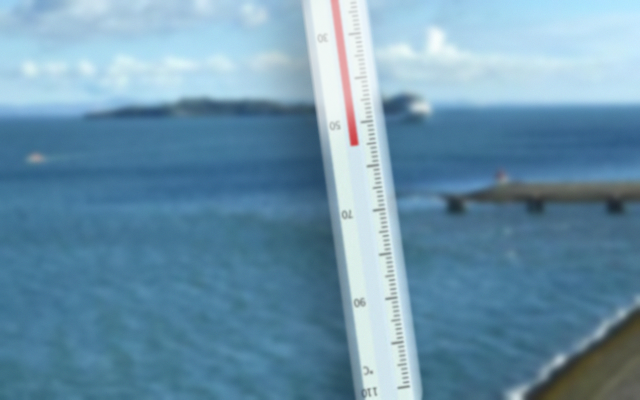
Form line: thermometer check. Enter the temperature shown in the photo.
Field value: 55 °C
